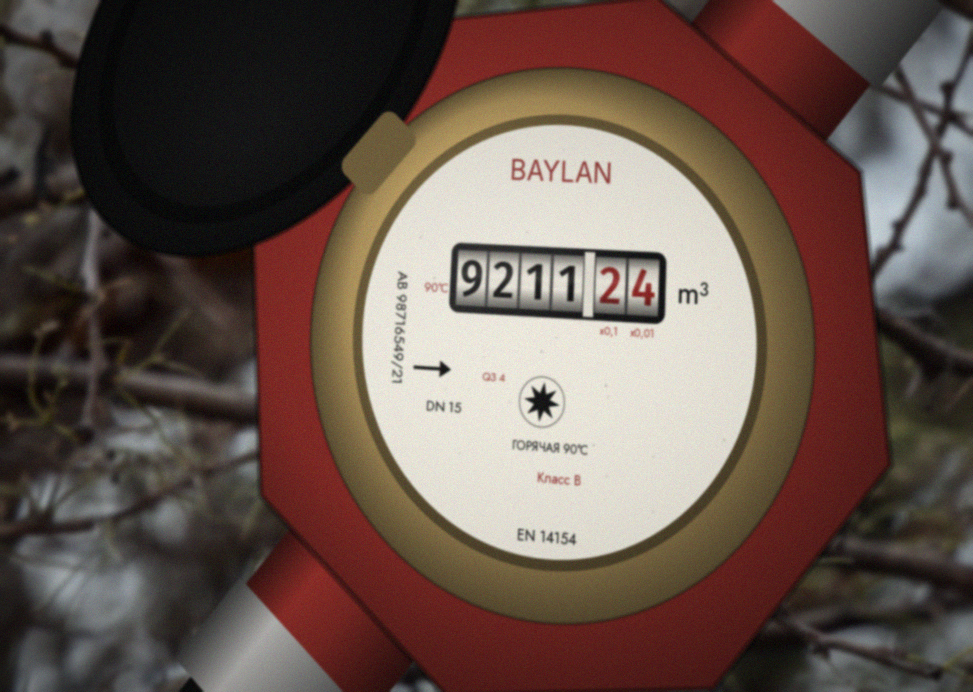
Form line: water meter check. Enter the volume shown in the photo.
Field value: 9211.24 m³
